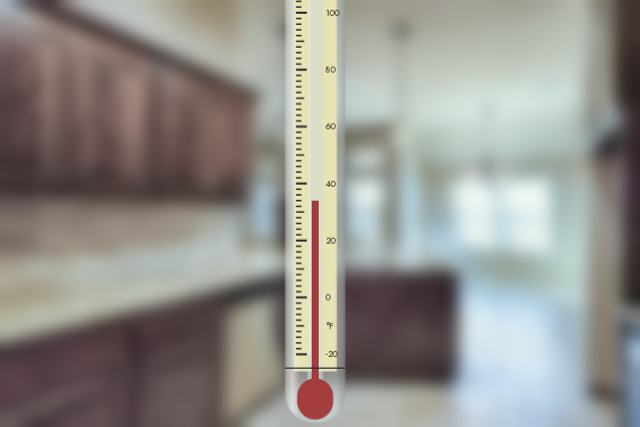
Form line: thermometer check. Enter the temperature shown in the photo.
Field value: 34 °F
